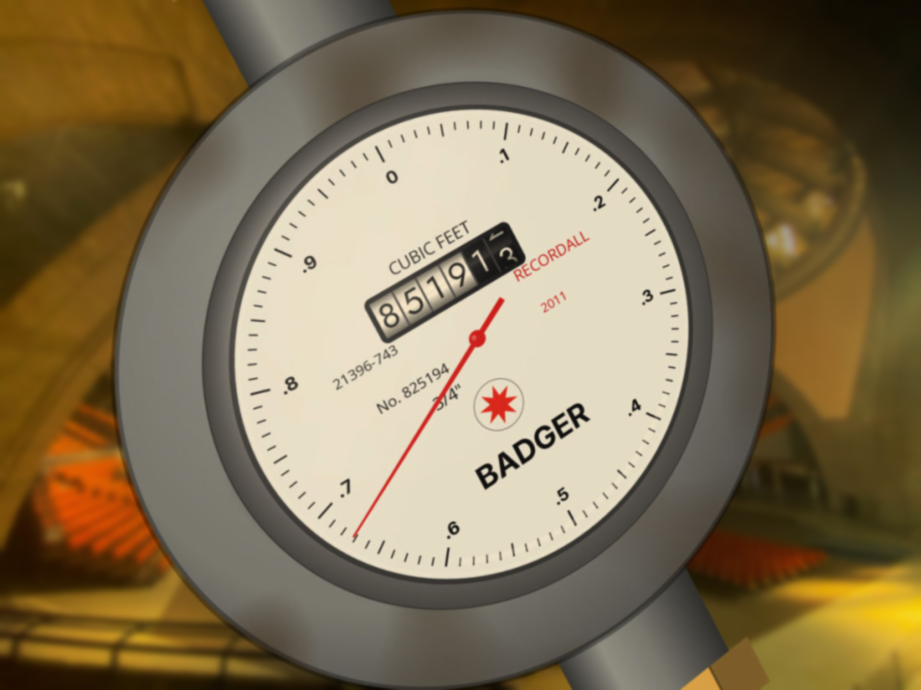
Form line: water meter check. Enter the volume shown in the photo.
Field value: 851912.67 ft³
